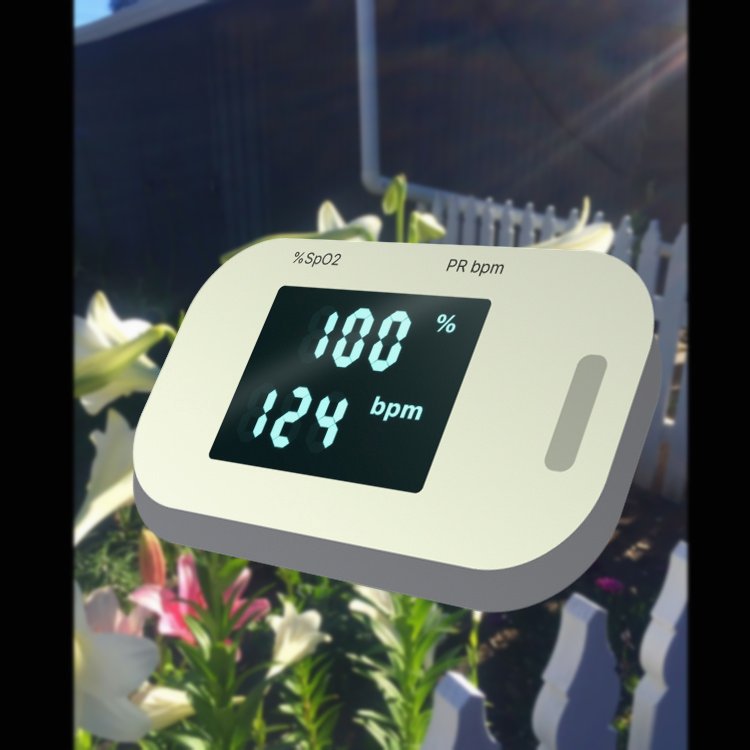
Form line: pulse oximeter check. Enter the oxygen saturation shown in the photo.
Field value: 100 %
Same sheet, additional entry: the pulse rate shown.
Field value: 124 bpm
